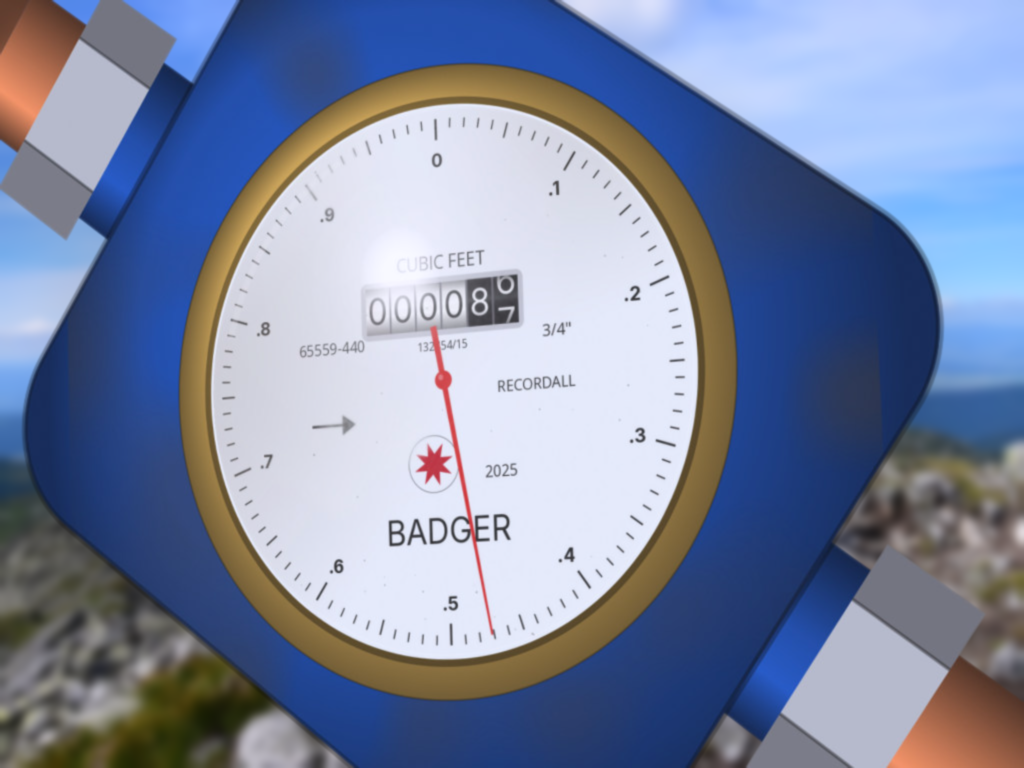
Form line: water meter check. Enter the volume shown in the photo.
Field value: 86.47 ft³
